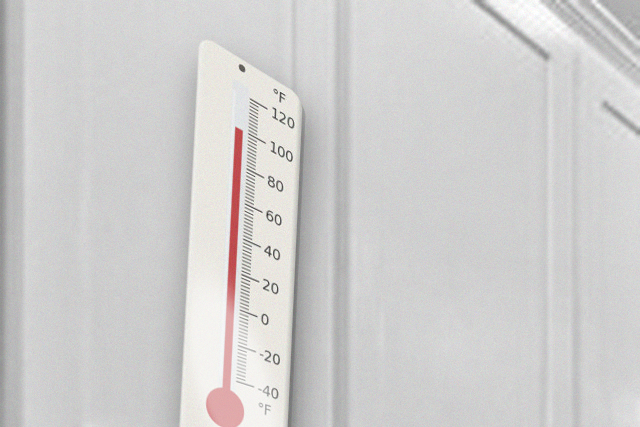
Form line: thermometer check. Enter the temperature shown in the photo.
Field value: 100 °F
